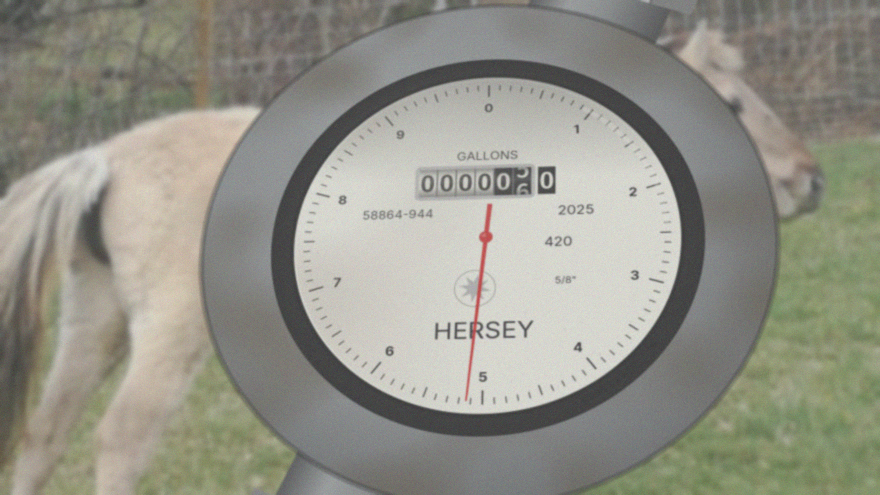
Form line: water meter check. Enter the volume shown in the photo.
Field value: 55.1 gal
